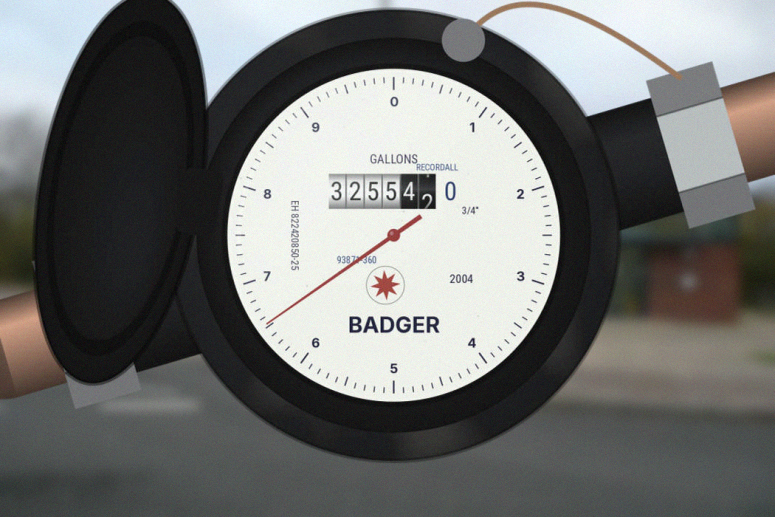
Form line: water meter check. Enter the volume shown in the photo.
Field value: 3255416.5 gal
